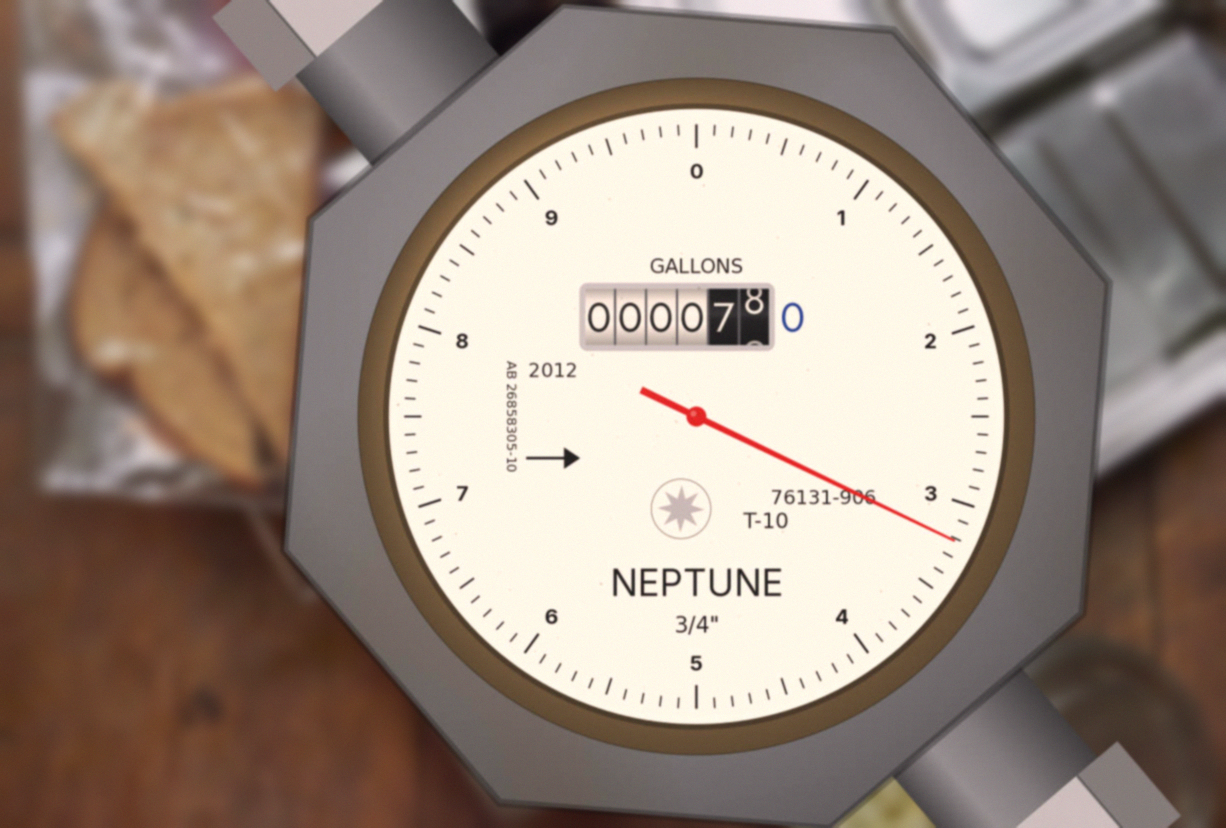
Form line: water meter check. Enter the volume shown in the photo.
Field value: 783.2 gal
